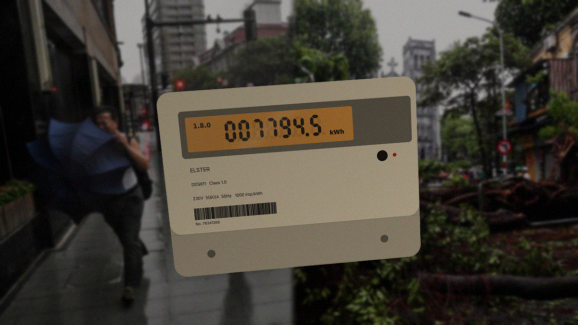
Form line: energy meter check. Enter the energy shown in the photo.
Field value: 7794.5 kWh
